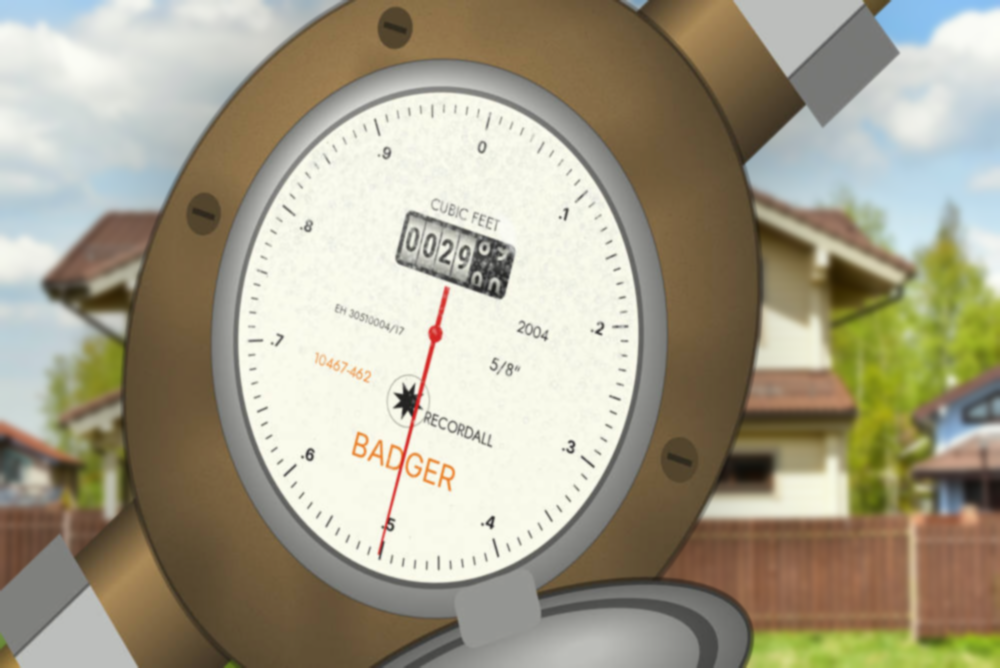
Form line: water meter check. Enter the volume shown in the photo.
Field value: 2989.50 ft³
